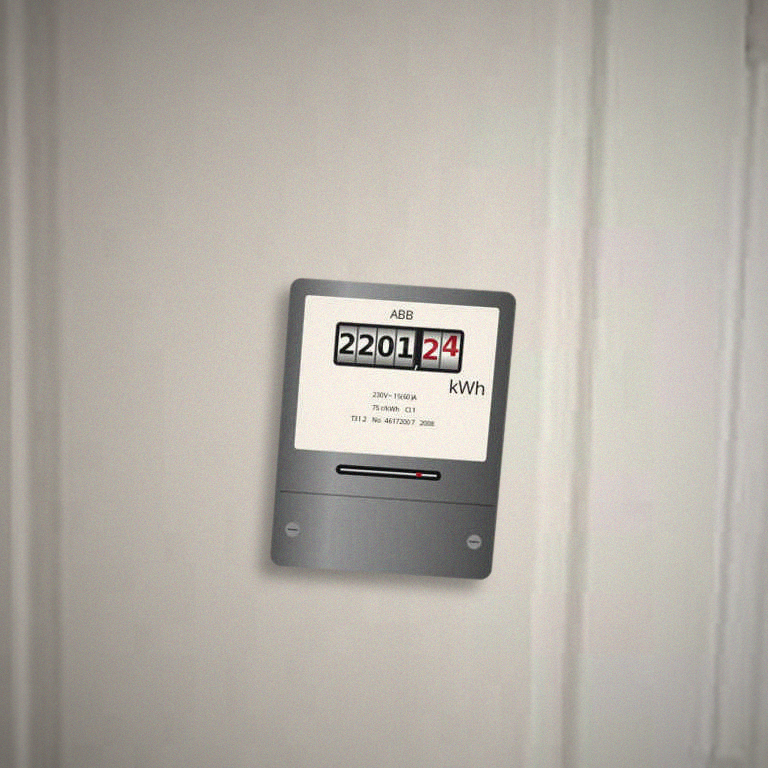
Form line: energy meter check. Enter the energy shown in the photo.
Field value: 2201.24 kWh
